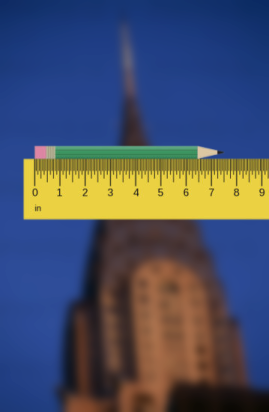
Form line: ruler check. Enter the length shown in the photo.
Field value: 7.5 in
